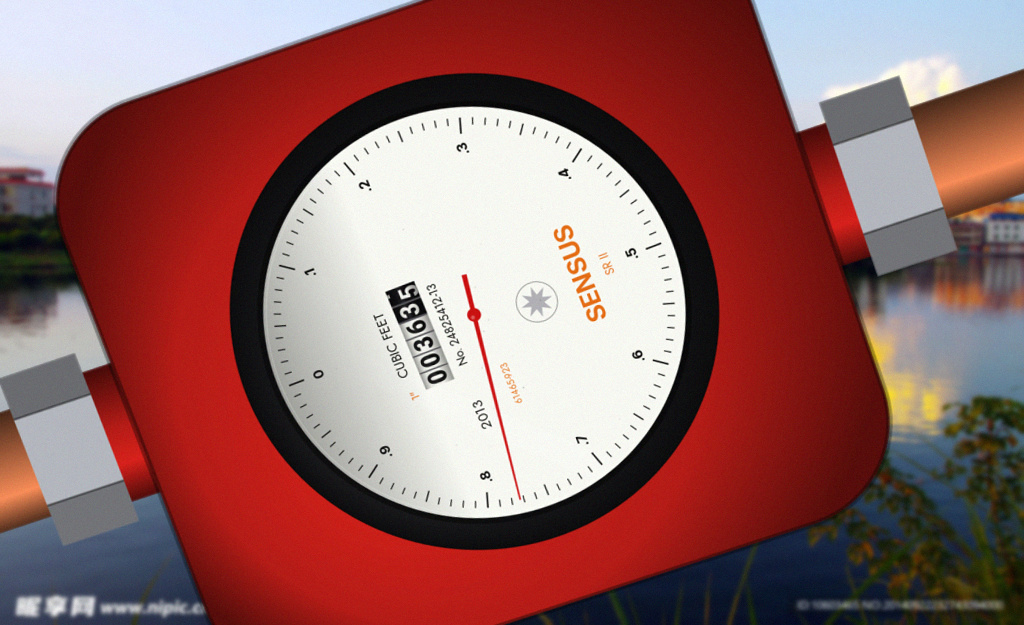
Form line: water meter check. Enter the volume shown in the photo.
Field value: 3634.77 ft³
